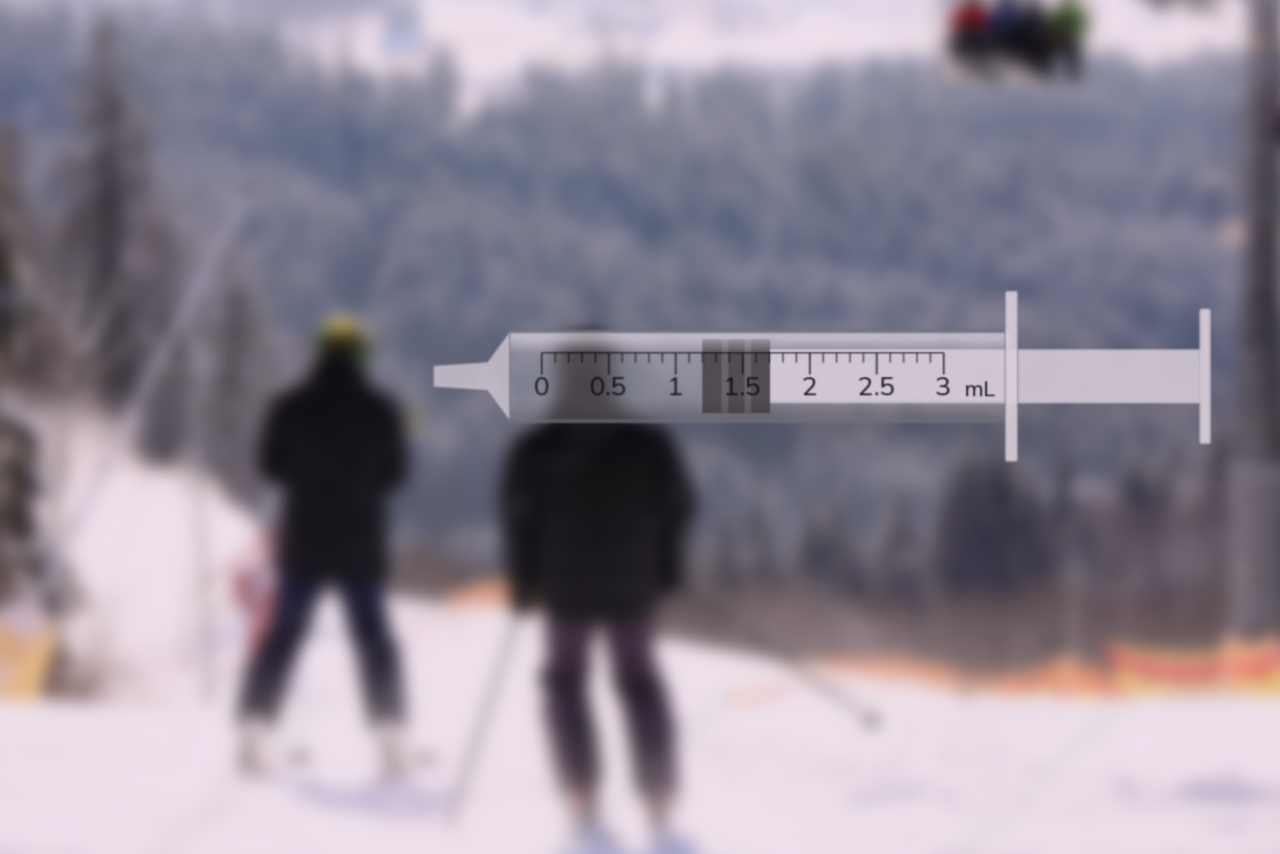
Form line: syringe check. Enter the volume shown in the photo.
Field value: 1.2 mL
